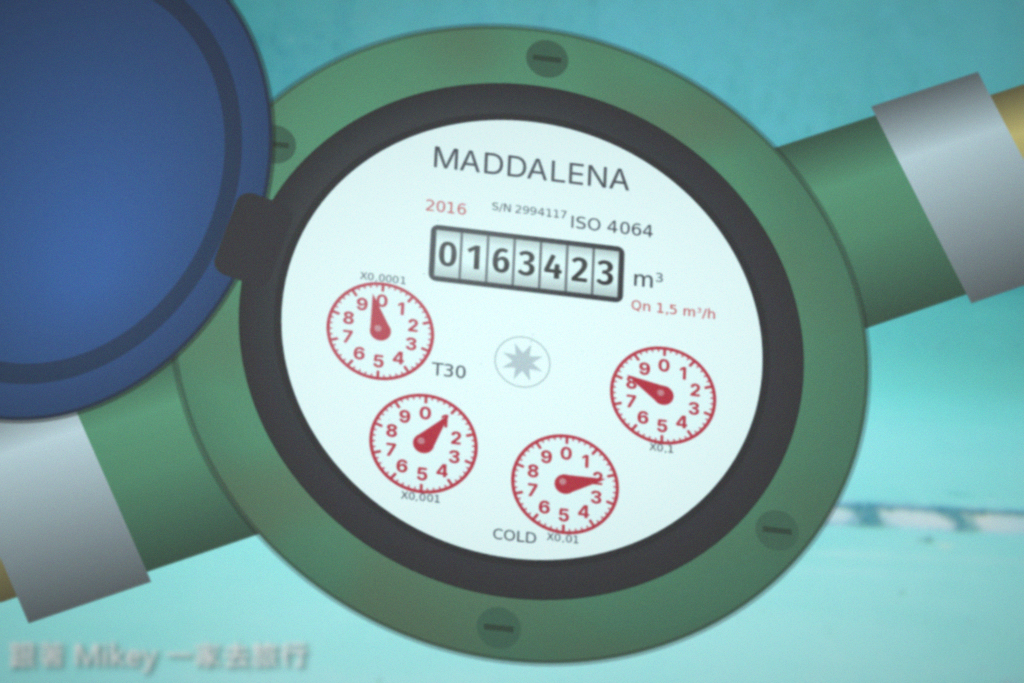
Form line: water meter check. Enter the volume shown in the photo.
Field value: 163423.8209 m³
